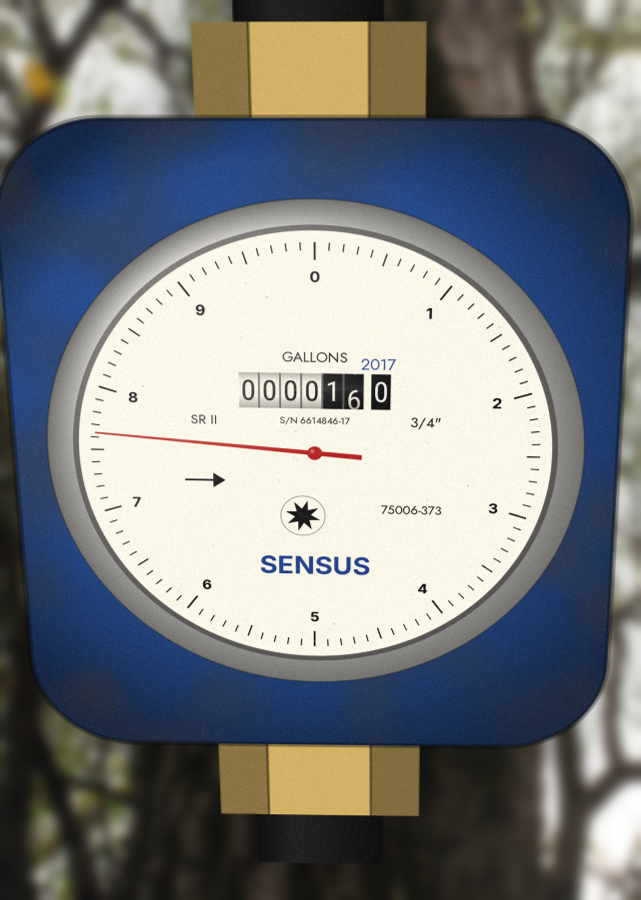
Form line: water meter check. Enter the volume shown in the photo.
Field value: 157.6 gal
